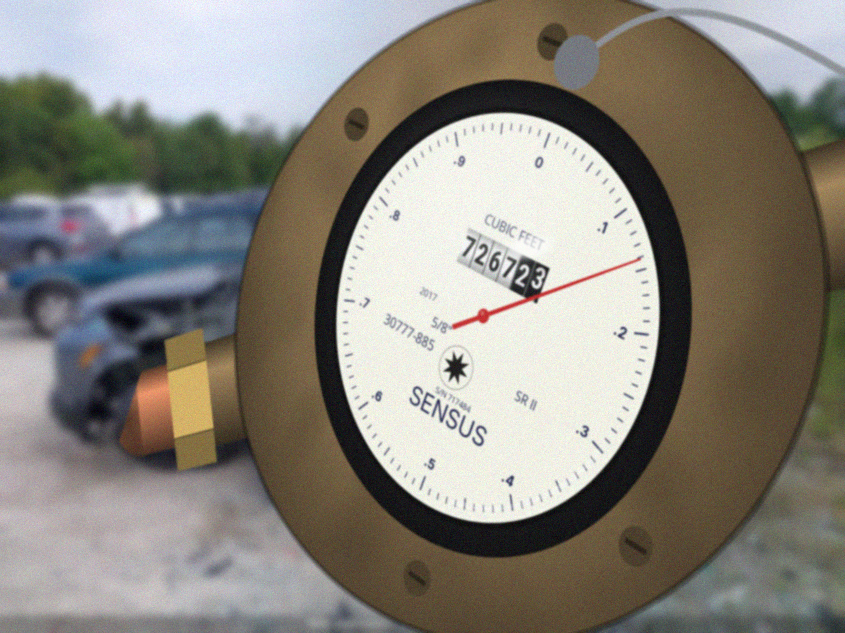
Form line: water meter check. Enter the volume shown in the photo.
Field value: 726723.14 ft³
